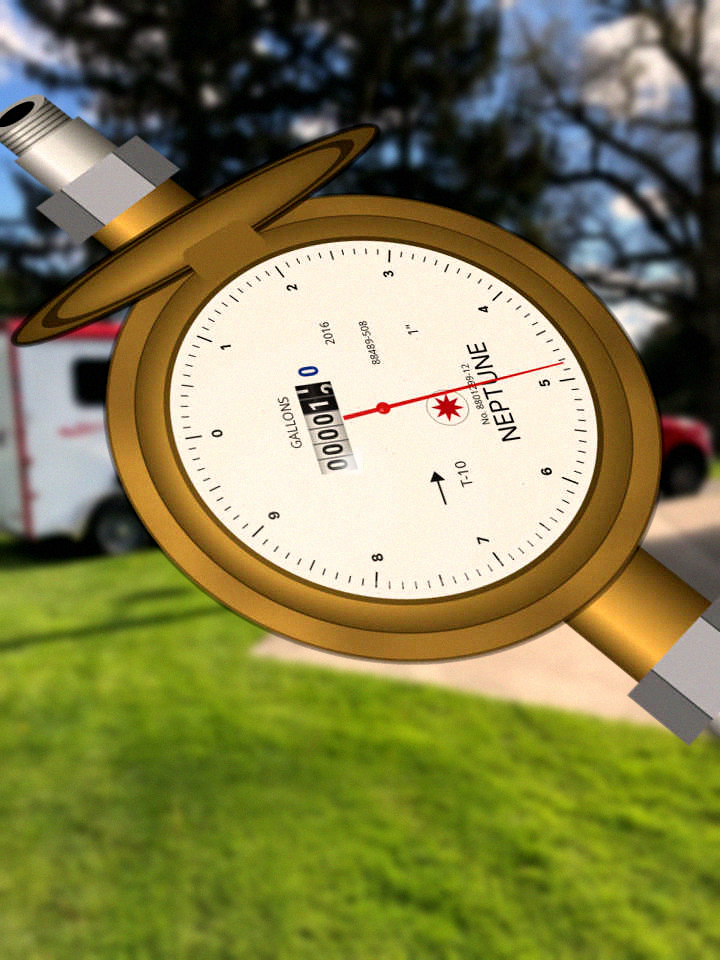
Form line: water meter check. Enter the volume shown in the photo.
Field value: 114.8 gal
